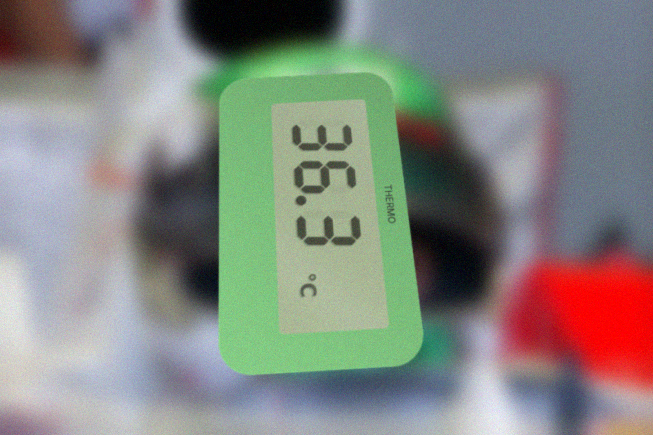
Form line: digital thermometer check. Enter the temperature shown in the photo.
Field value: 36.3 °C
